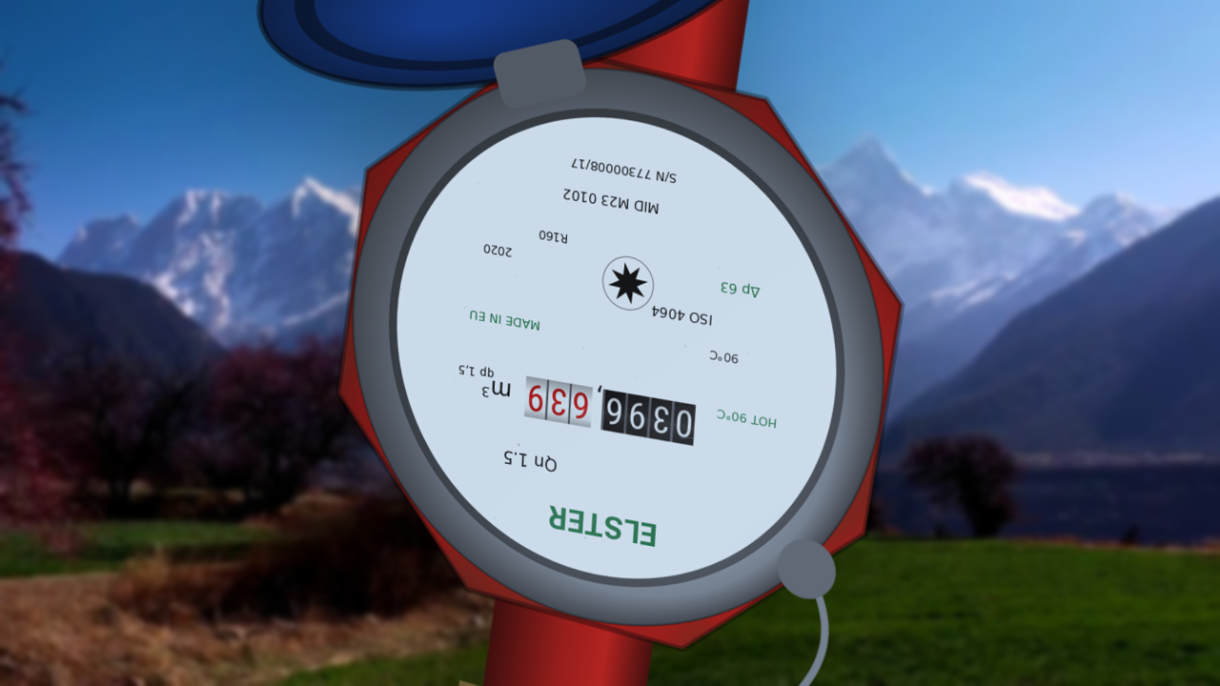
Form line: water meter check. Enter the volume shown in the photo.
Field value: 396.639 m³
